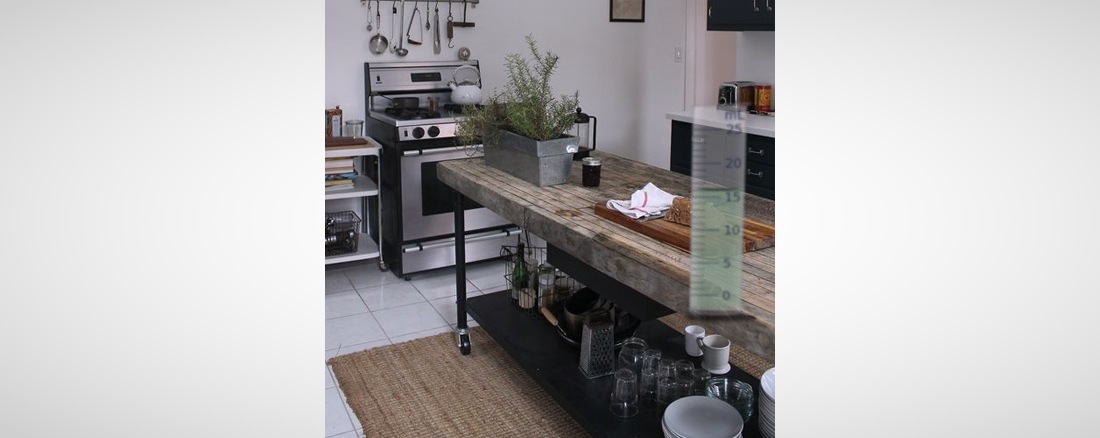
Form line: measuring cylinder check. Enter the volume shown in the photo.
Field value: 16 mL
